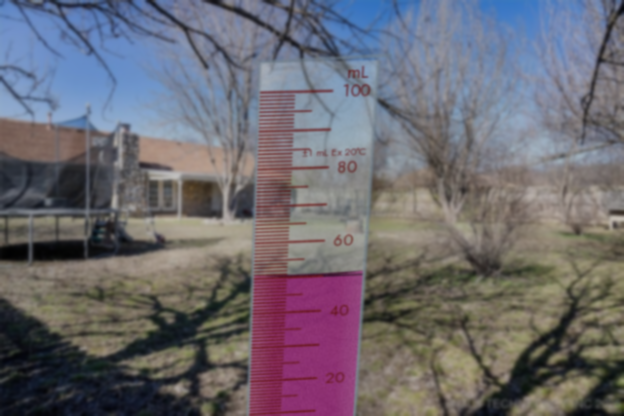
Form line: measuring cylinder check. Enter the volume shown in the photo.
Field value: 50 mL
